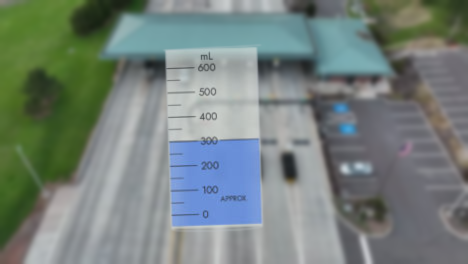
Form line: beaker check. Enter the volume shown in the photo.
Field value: 300 mL
